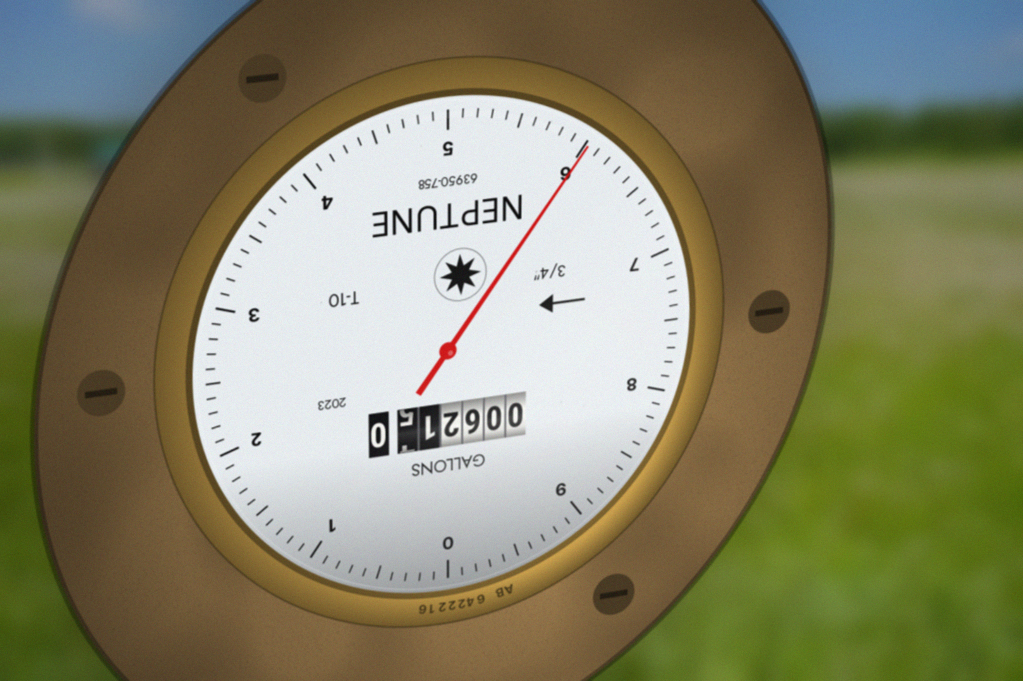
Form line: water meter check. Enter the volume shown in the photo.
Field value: 62146.0 gal
